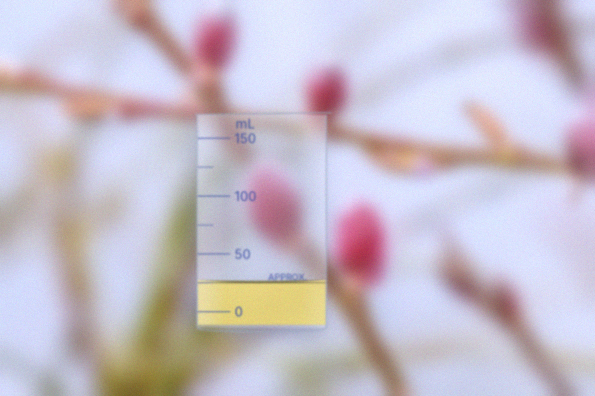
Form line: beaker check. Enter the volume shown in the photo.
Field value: 25 mL
